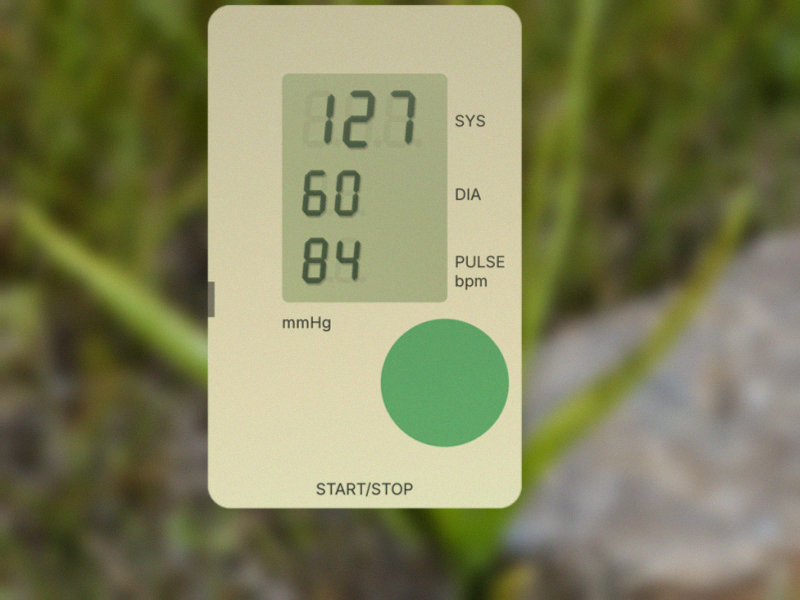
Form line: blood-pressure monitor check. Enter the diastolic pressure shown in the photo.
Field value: 60 mmHg
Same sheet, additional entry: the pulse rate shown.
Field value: 84 bpm
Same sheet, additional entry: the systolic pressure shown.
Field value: 127 mmHg
